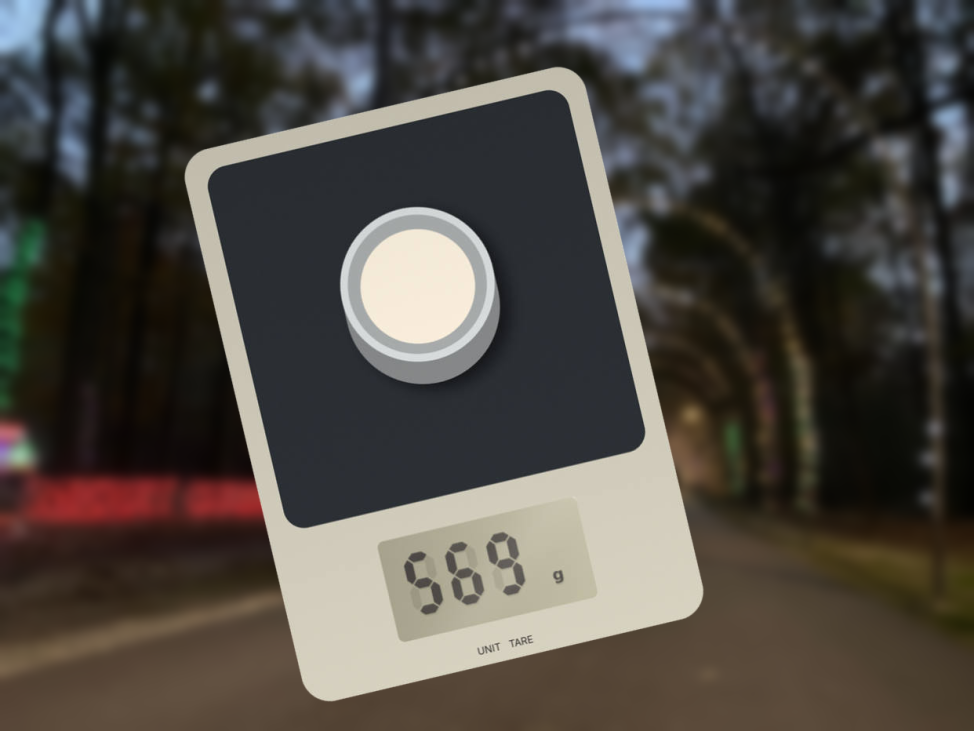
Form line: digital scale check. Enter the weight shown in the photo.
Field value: 569 g
